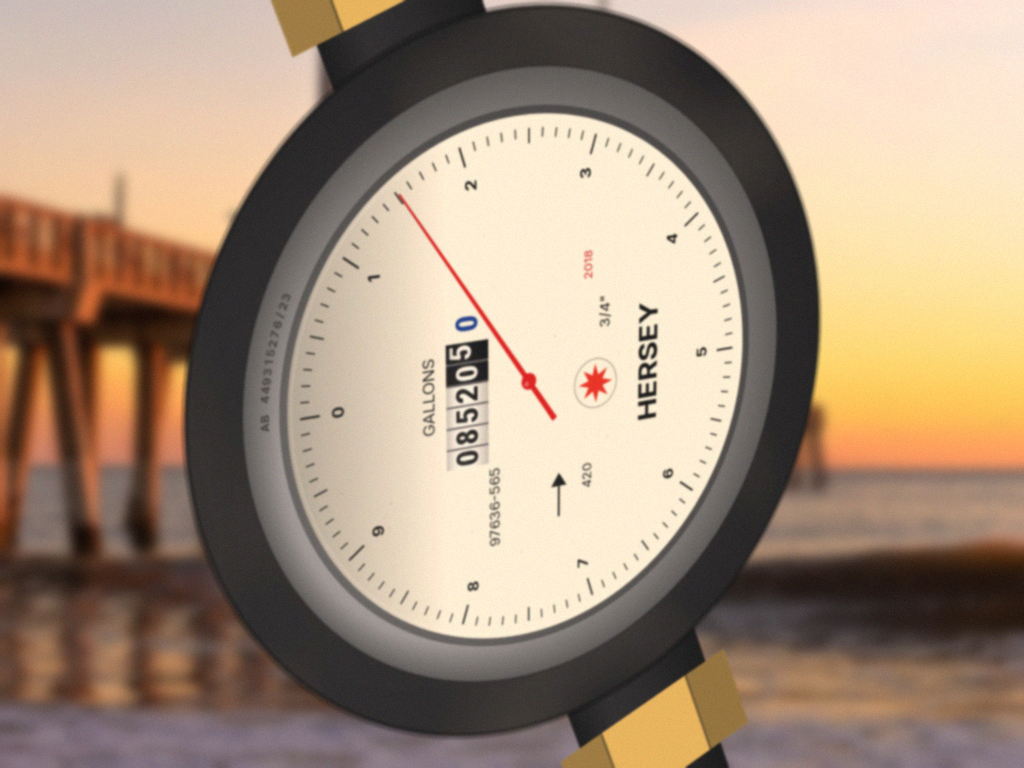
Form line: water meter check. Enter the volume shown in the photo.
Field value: 852051.5 gal
